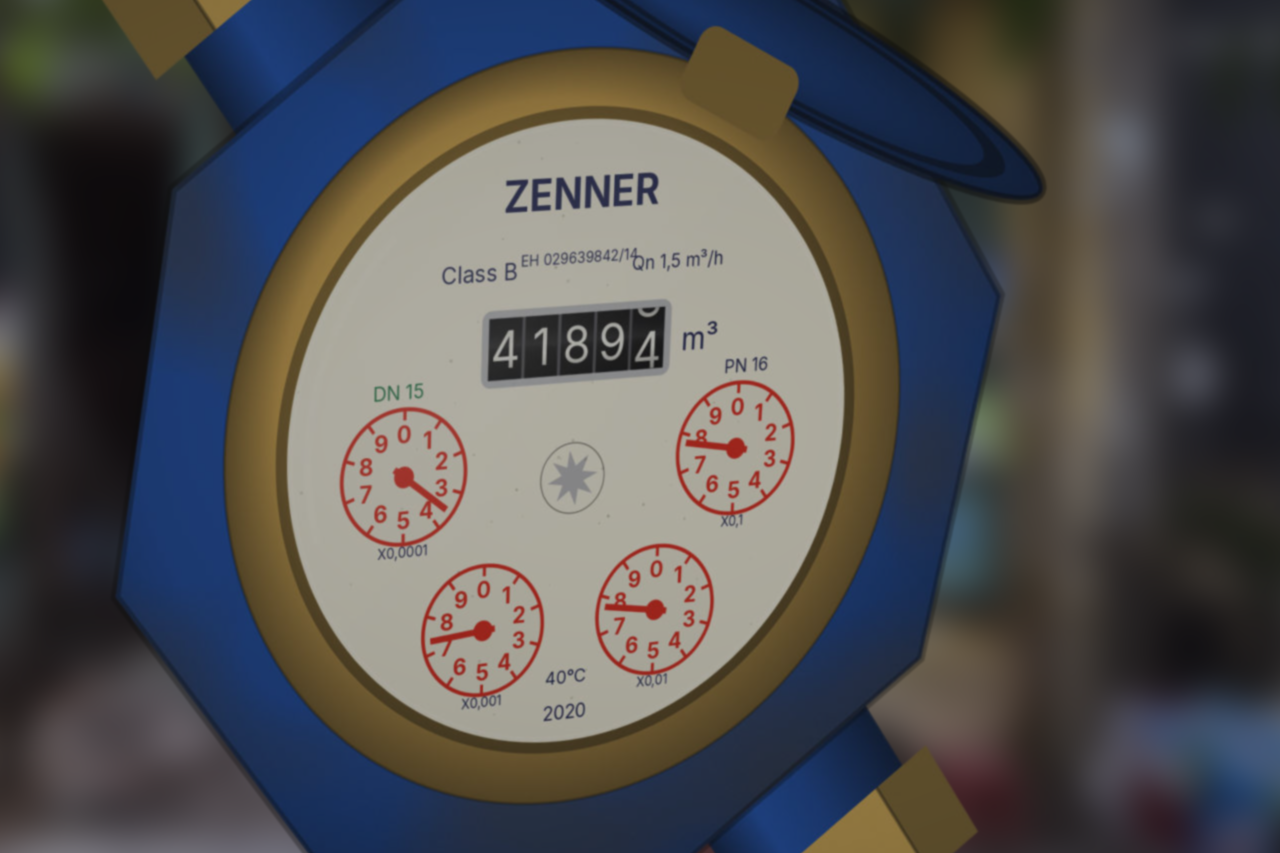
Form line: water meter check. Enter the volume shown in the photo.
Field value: 41893.7773 m³
